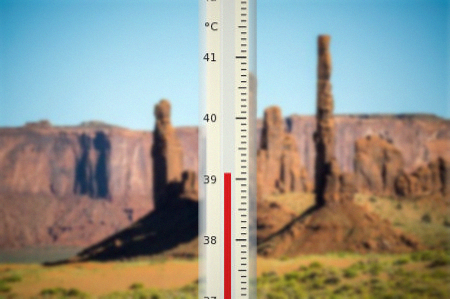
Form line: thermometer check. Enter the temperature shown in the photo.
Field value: 39.1 °C
